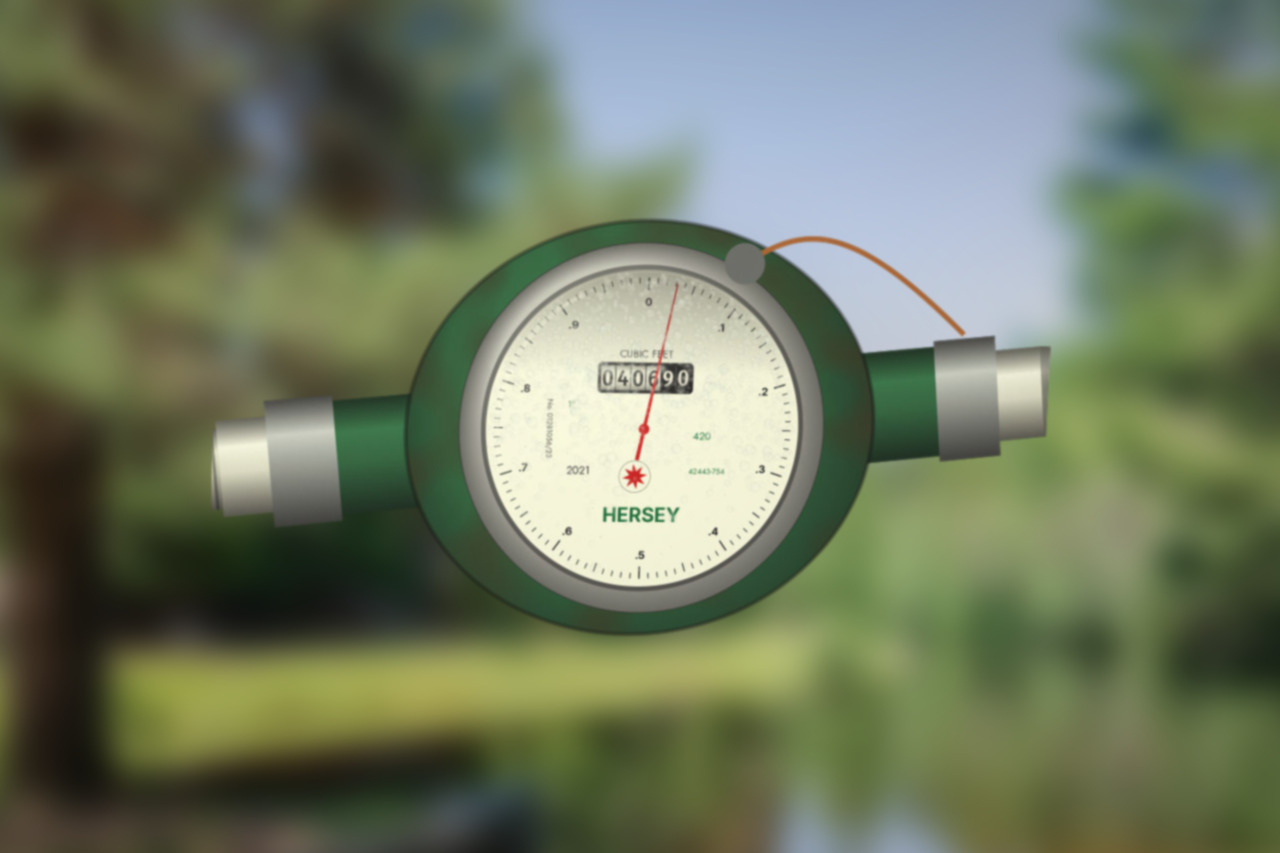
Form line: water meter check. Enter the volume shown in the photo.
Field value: 40690.03 ft³
